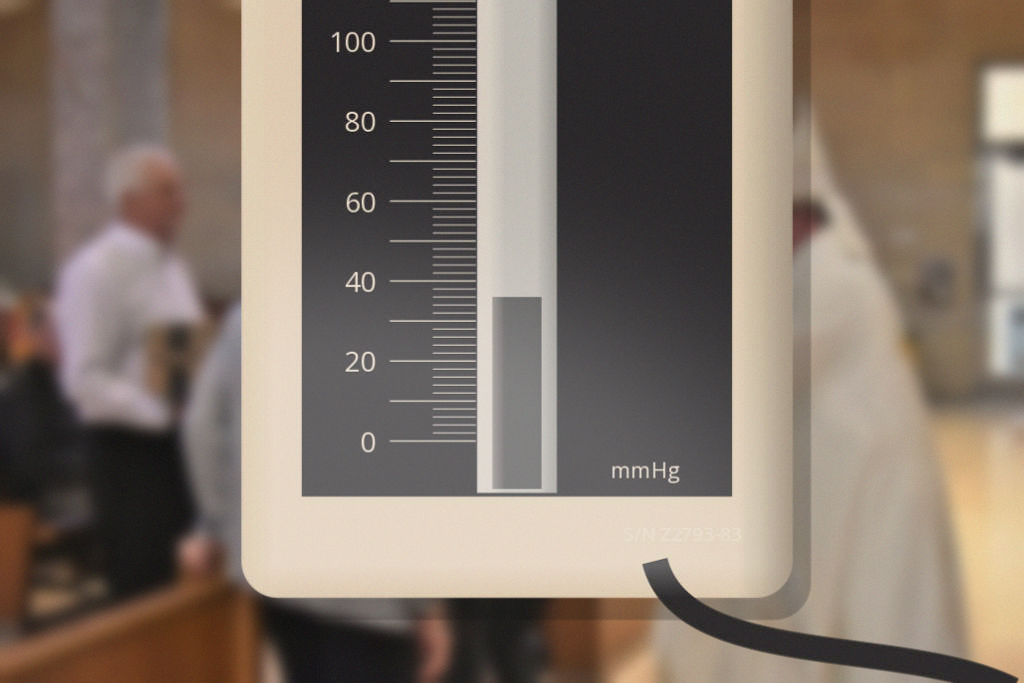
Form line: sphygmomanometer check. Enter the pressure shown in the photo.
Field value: 36 mmHg
